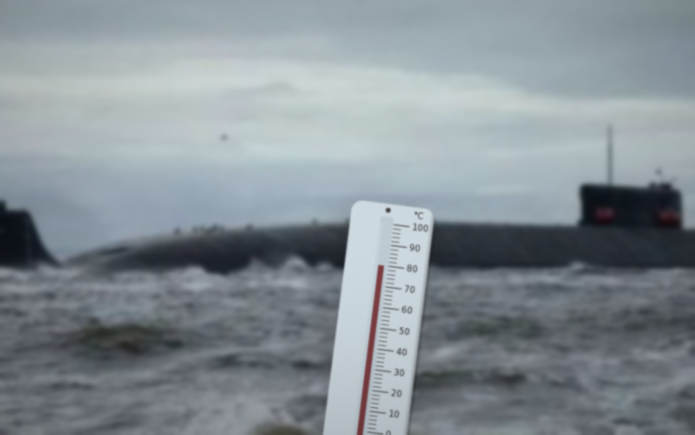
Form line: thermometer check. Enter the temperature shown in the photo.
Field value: 80 °C
